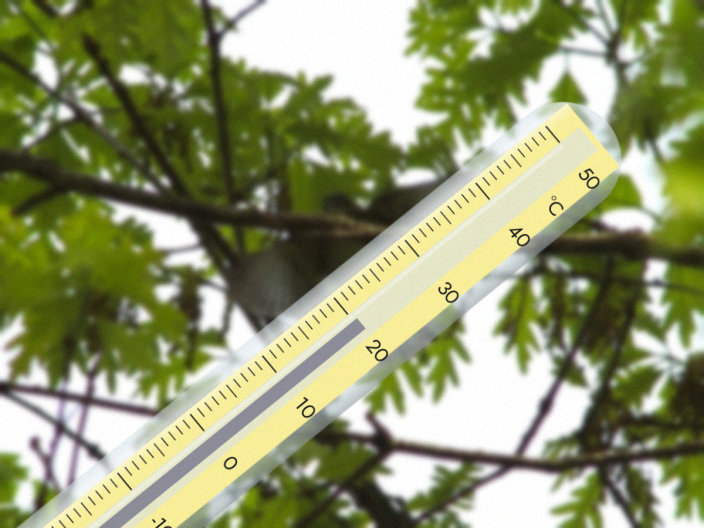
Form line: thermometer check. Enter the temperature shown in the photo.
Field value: 20.5 °C
